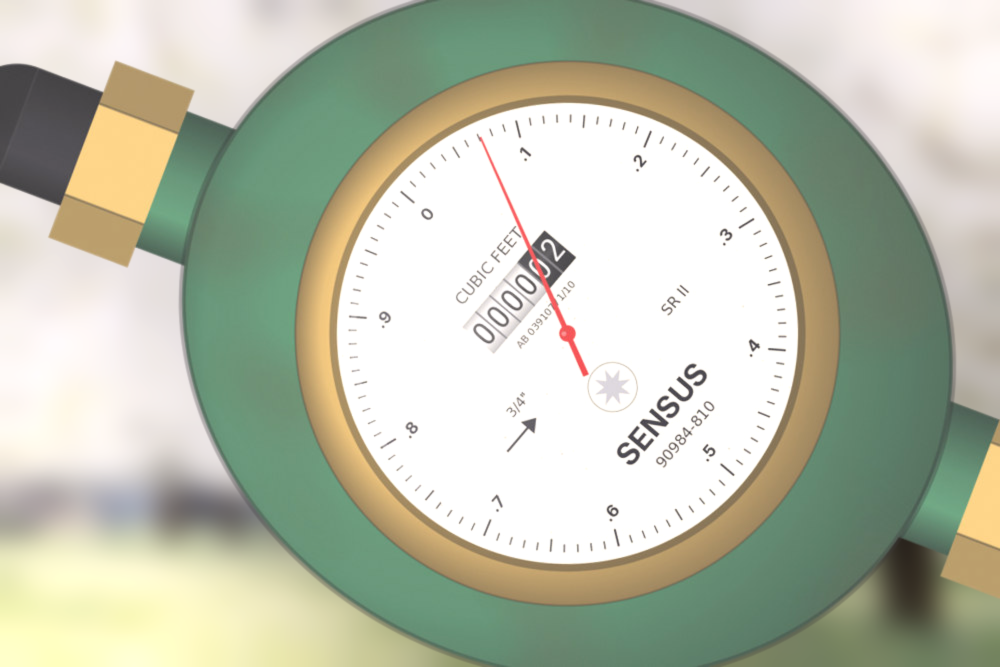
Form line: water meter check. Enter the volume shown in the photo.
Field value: 2.07 ft³
